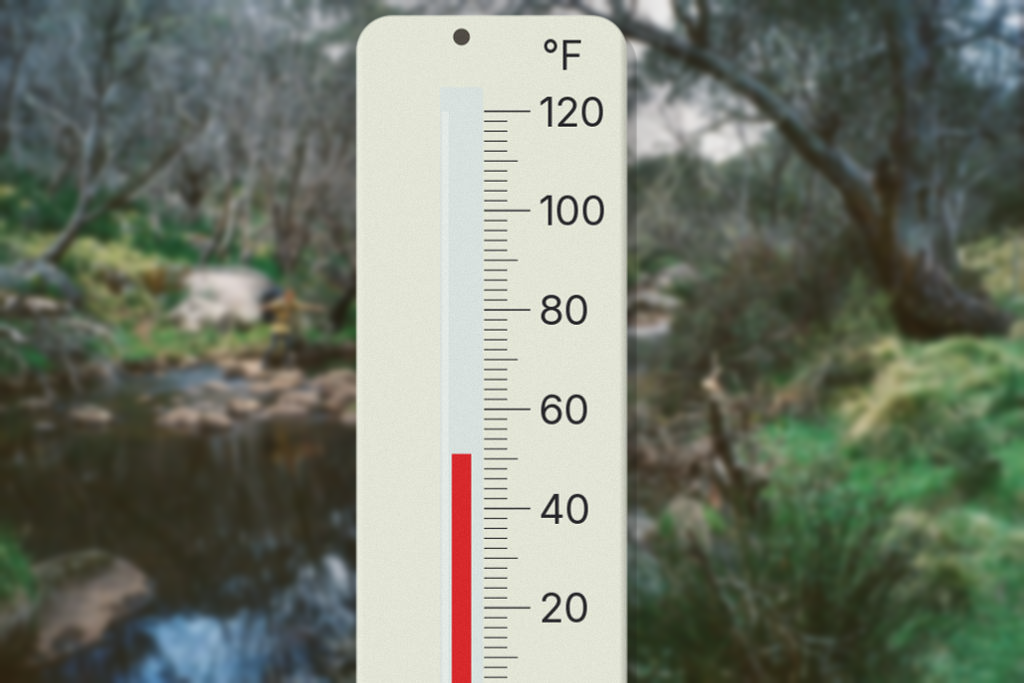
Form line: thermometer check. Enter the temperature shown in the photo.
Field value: 51 °F
